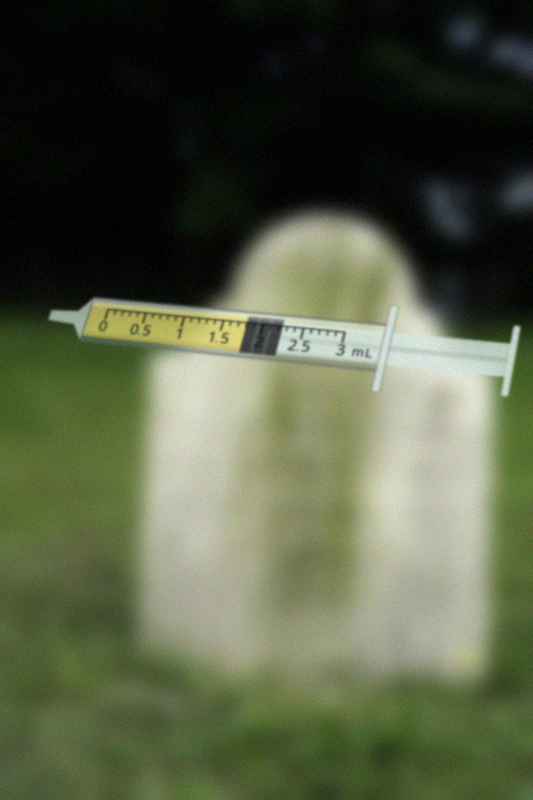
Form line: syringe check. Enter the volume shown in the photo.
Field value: 1.8 mL
